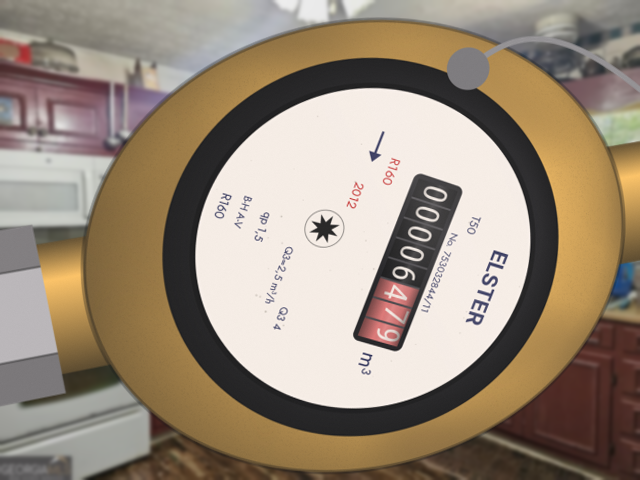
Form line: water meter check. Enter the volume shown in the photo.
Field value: 6.479 m³
